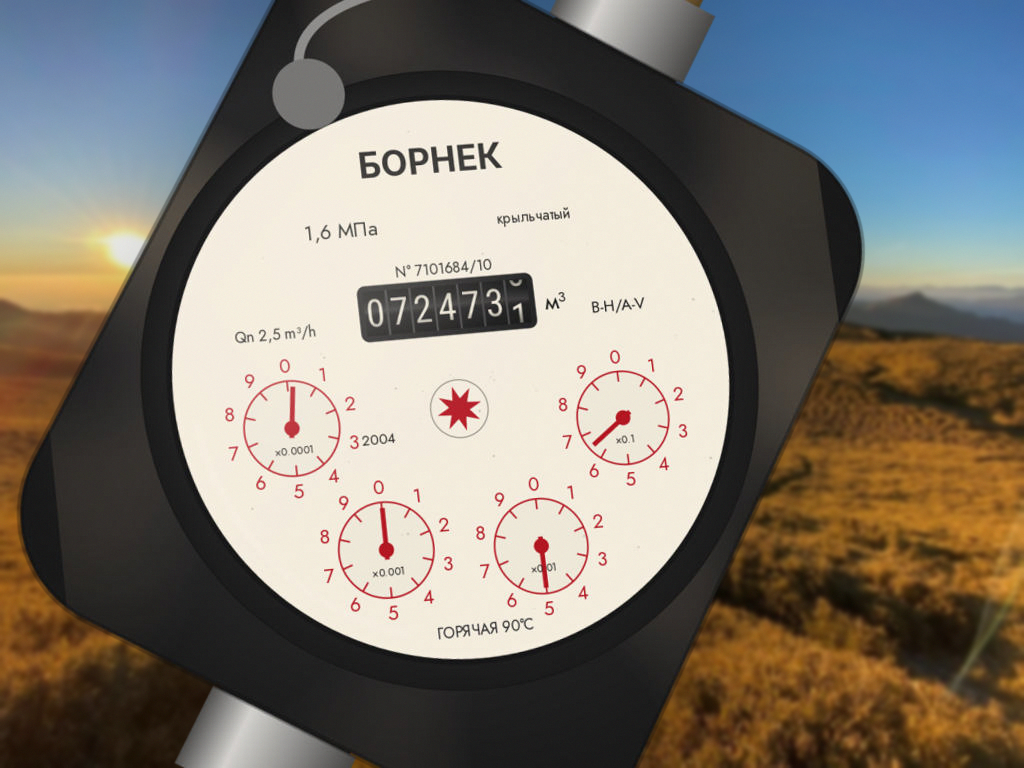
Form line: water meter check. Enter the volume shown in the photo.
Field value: 724730.6500 m³
